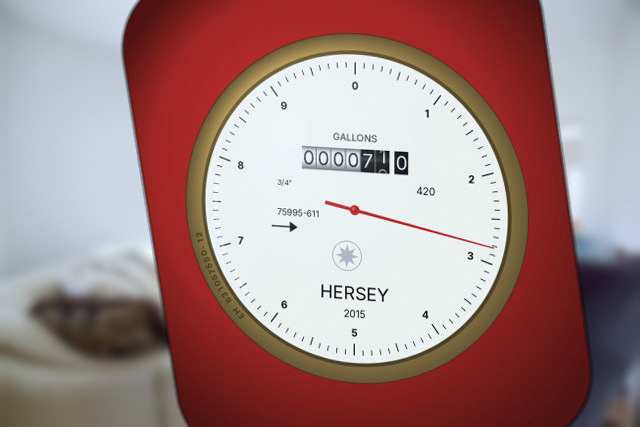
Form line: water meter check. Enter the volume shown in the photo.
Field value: 712.8 gal
